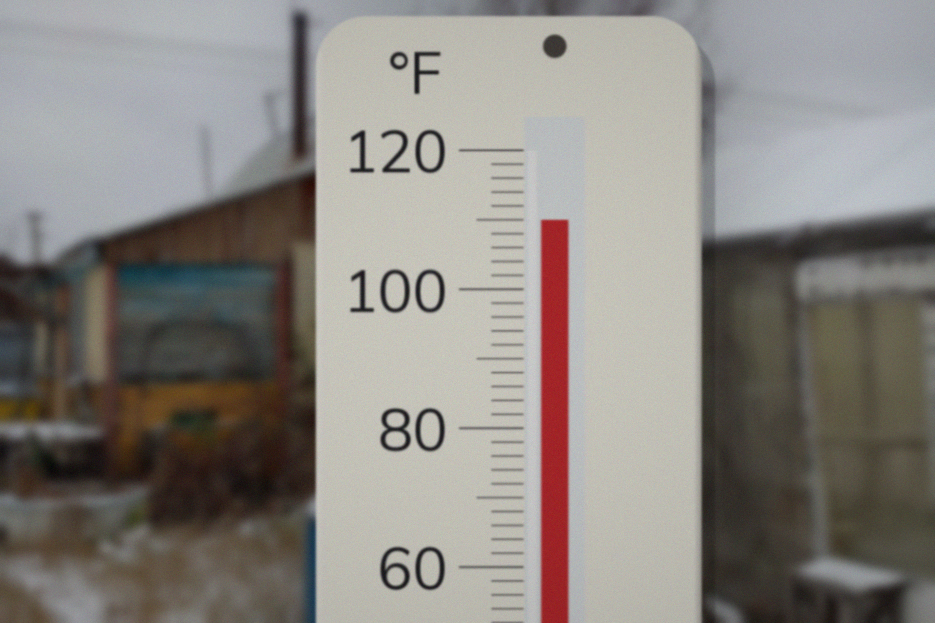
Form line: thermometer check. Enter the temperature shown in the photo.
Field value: 110 °F
